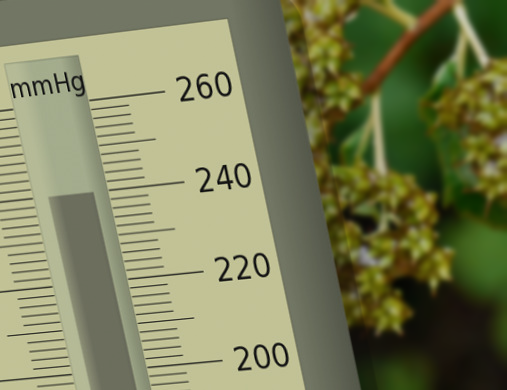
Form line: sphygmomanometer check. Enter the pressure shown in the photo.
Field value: 240 mmHg
